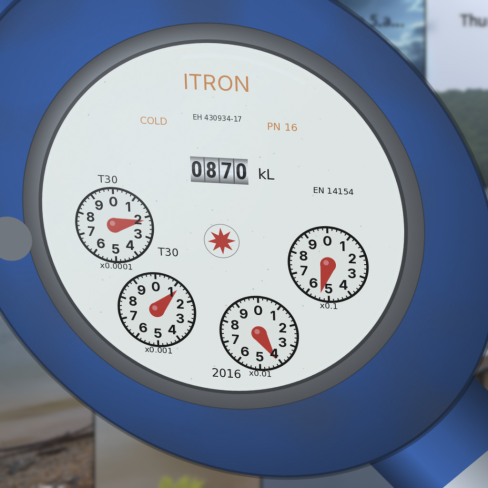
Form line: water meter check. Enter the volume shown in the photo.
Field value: 870.5412 kL
